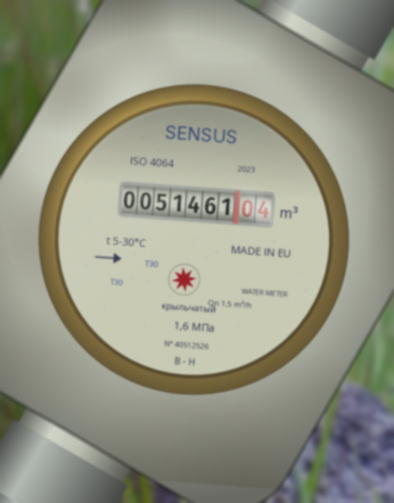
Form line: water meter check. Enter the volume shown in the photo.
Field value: 51461.04 m³
